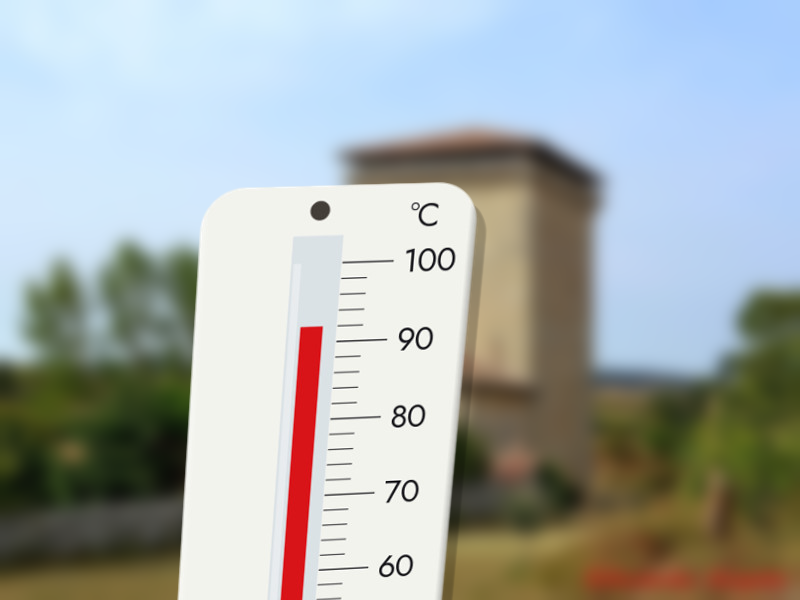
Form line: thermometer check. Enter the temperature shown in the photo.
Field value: 92 °C
